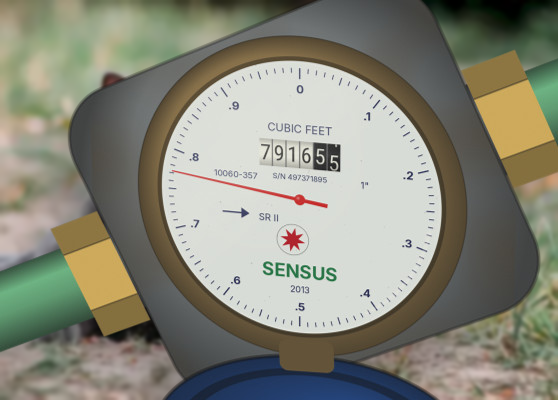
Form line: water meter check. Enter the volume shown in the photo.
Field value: 791654.77 ft³
